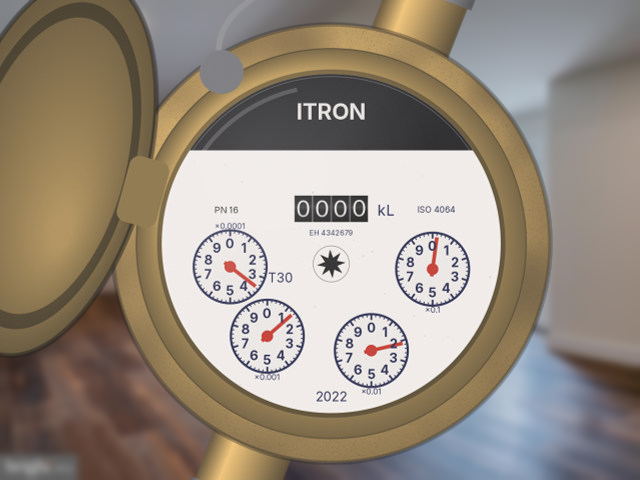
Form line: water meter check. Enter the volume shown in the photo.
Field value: 0.0213 kL
